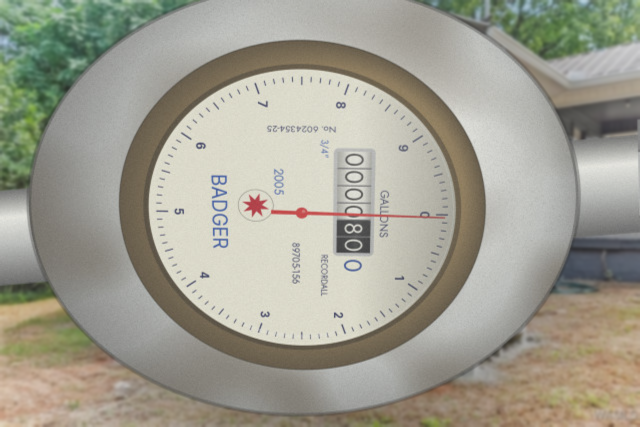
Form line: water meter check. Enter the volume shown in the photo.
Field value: 800.0 gal
